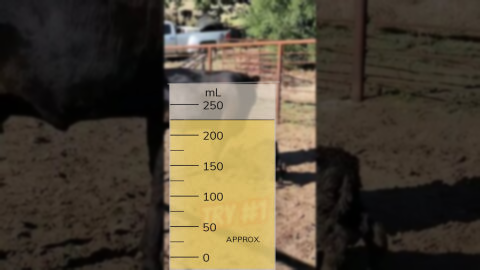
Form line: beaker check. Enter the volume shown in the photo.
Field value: 225 mL
